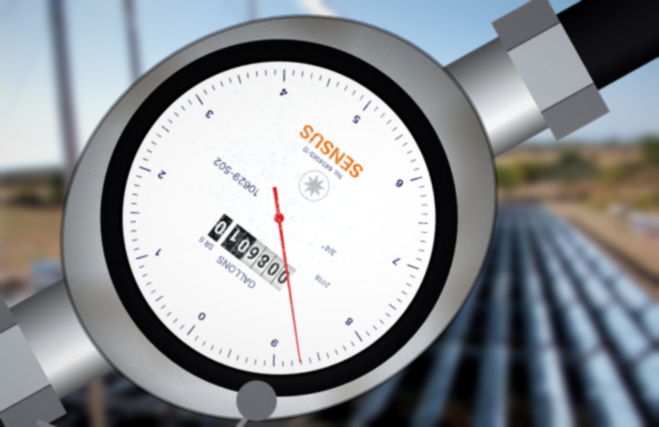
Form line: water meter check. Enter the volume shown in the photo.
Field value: 86008.7 gal
